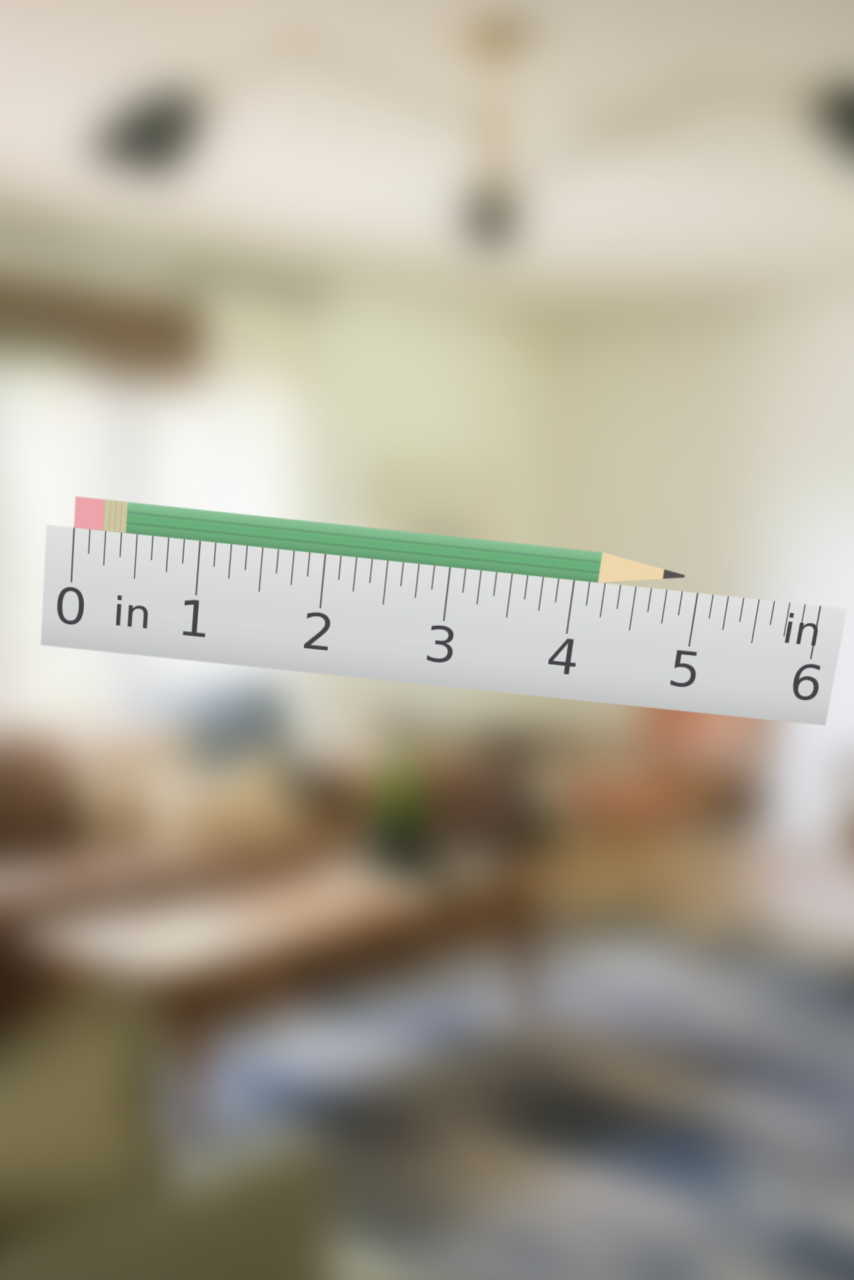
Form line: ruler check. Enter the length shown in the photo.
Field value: 4.875 in
